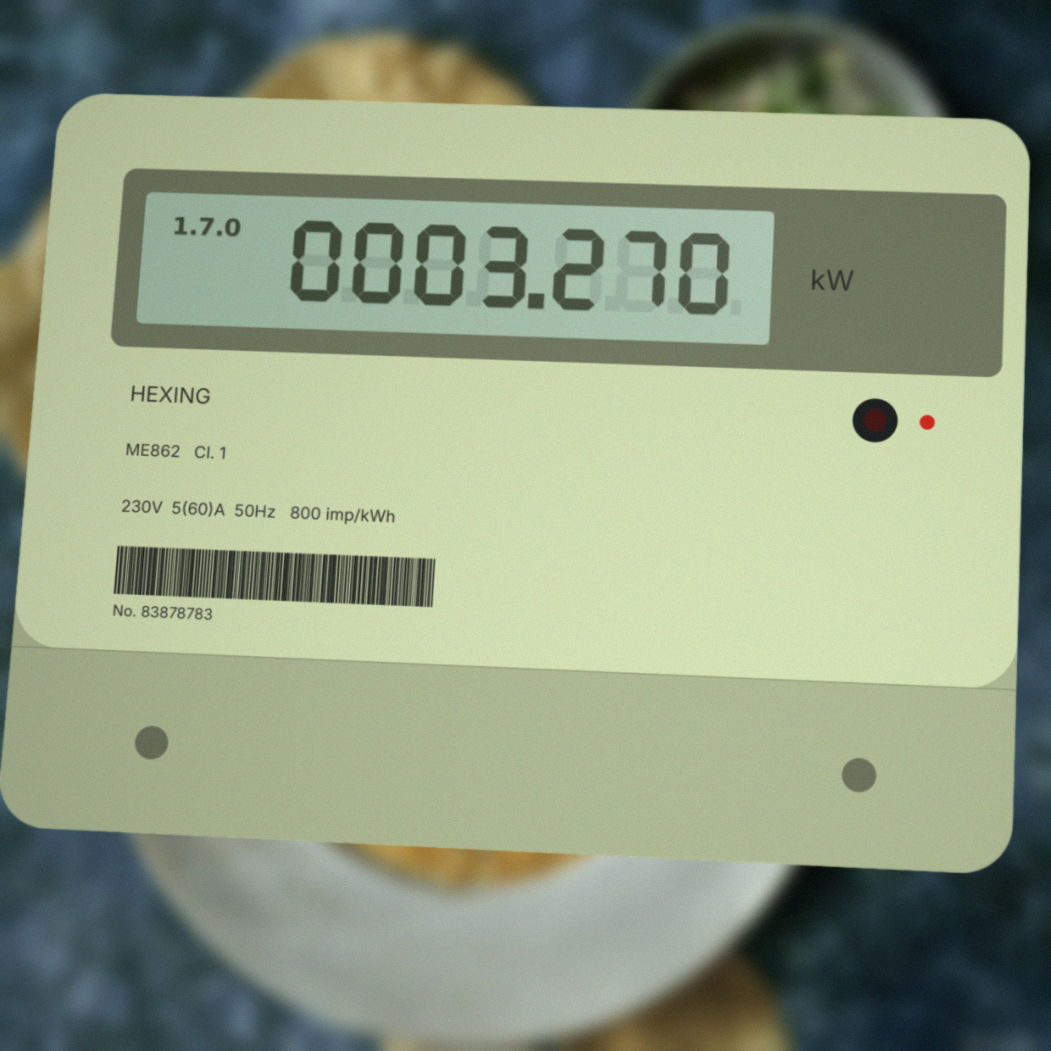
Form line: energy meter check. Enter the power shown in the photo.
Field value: 3.270 kW
